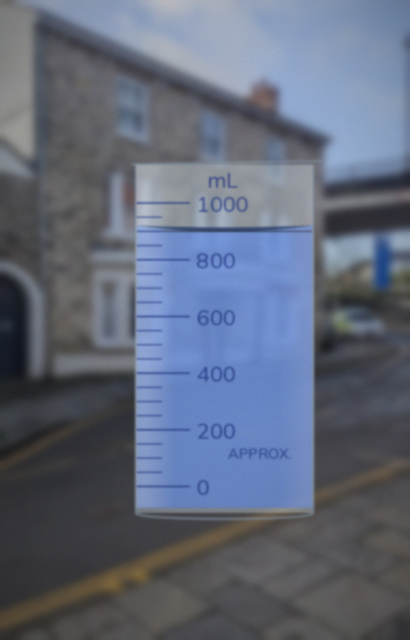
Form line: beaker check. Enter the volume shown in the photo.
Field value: 900 mL
